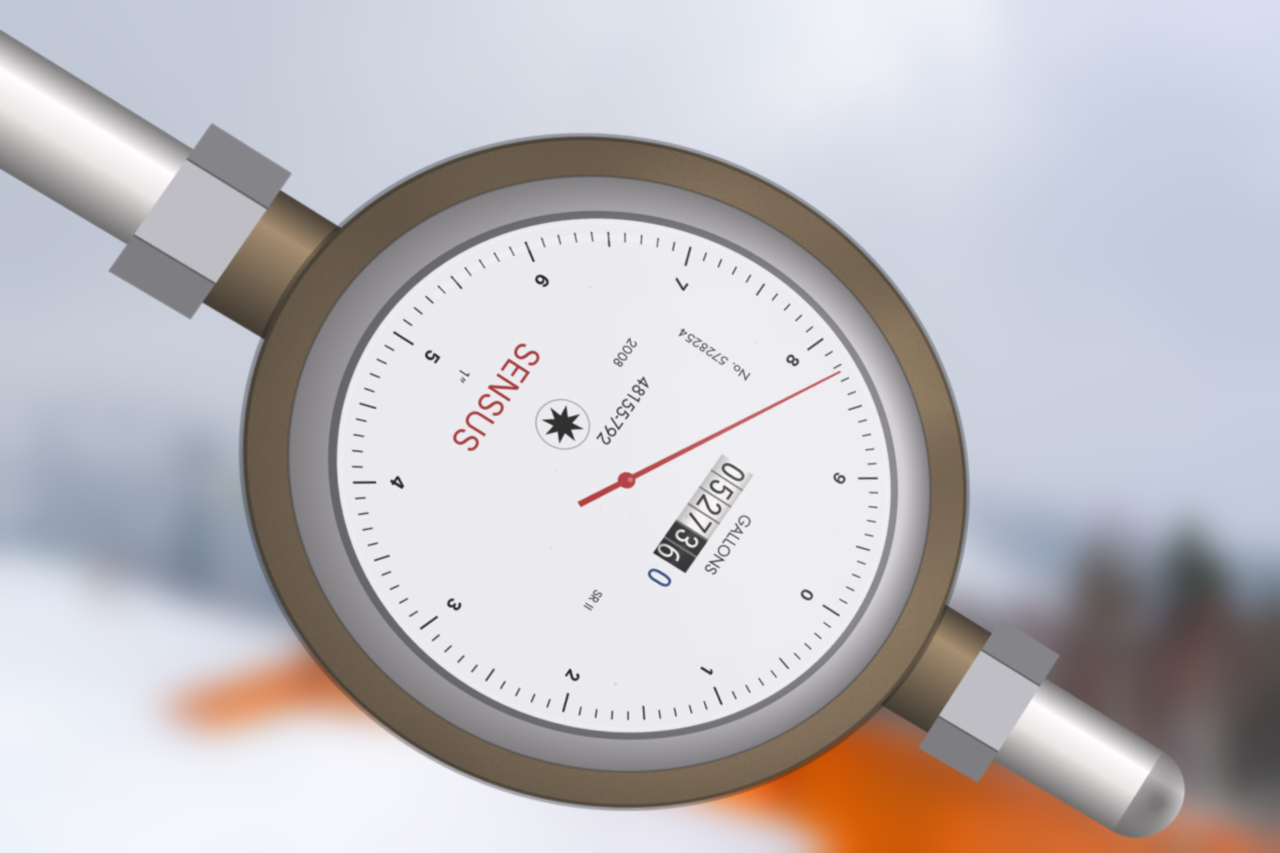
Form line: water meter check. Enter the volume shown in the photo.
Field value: 527358.2 gal
